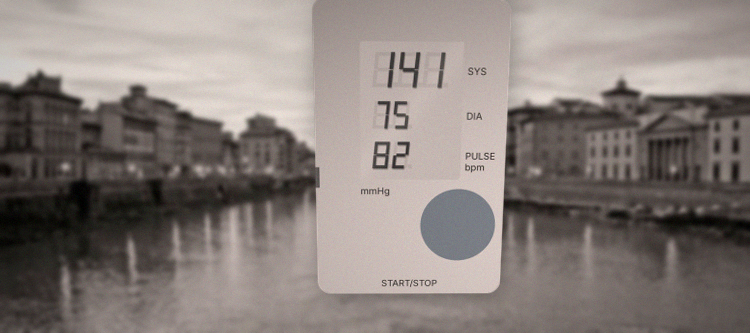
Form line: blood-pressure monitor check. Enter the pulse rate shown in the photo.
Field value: 82 bpm
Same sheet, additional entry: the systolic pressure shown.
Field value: 141 mmHg
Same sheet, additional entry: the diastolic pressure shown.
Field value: 75 mmHg
